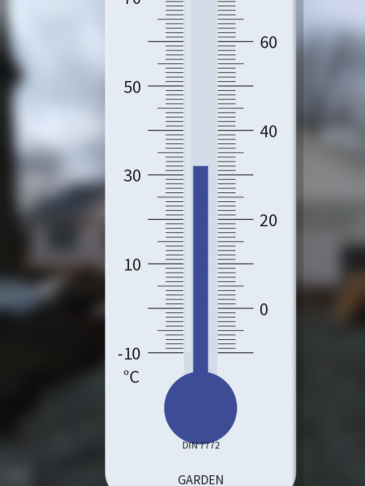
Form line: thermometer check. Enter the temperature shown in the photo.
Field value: 32 °C
